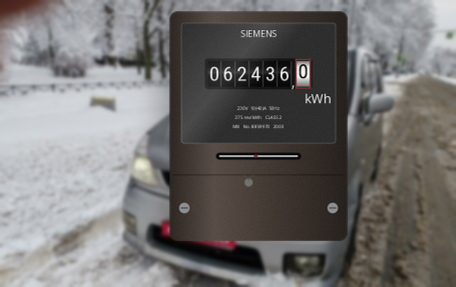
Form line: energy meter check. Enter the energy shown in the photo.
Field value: 62436.0 kWh
